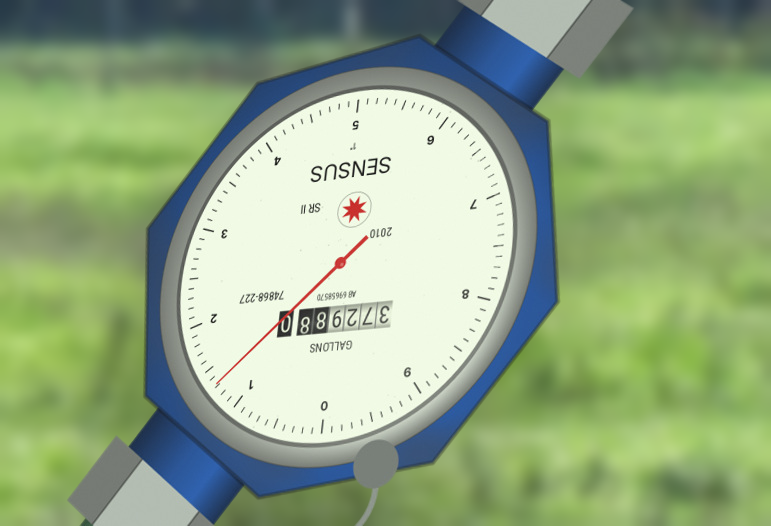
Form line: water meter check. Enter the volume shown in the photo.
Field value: 3729881.3 gal
